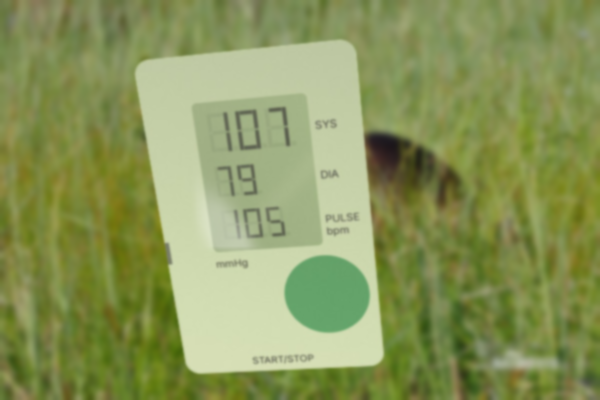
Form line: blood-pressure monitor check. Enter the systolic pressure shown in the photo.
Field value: 107 mmHg
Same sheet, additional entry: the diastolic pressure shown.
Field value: 79 mmHg
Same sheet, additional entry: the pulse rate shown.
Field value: 105 bpm
